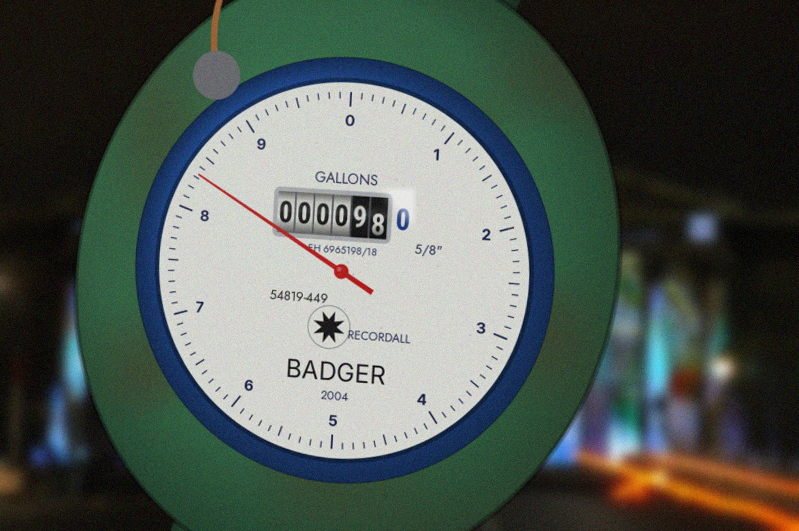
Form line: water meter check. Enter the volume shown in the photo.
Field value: 978.3 gal
